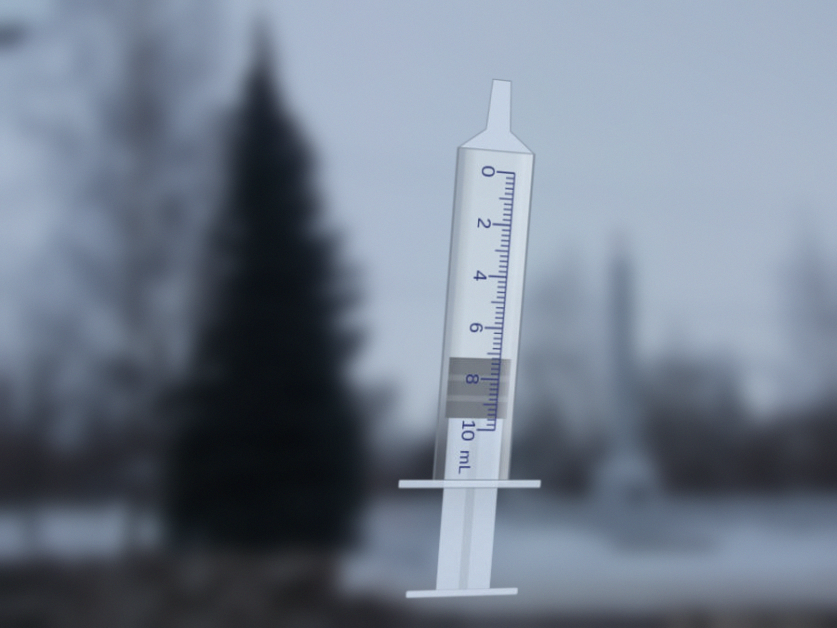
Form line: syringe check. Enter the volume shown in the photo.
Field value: 7.2 mL
